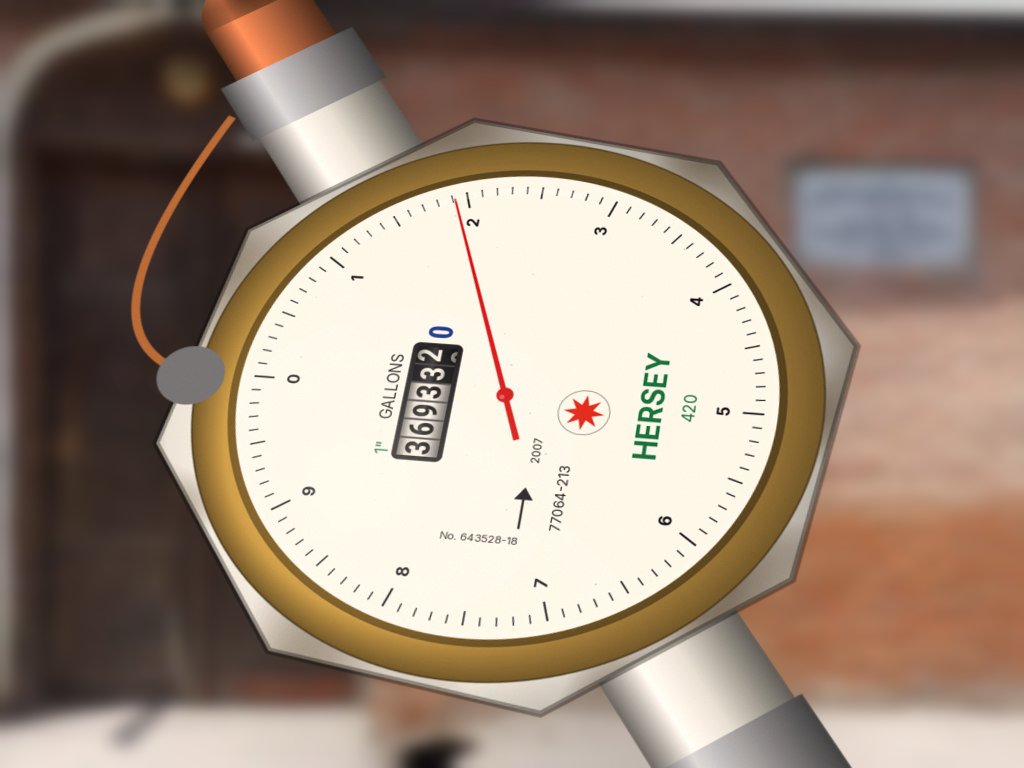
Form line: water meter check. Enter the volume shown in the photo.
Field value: 3693321.9 gal
